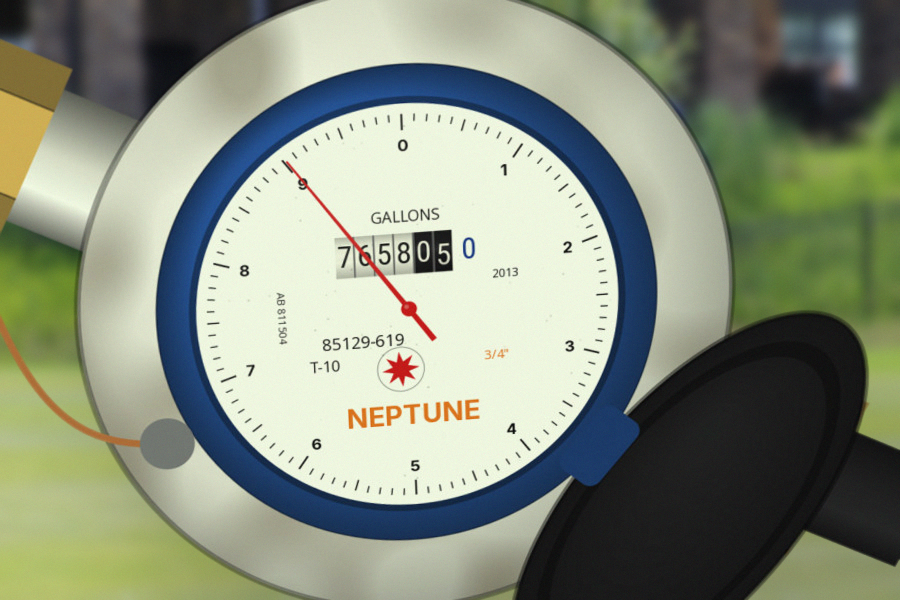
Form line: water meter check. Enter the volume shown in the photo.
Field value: 7658049.0 gal
